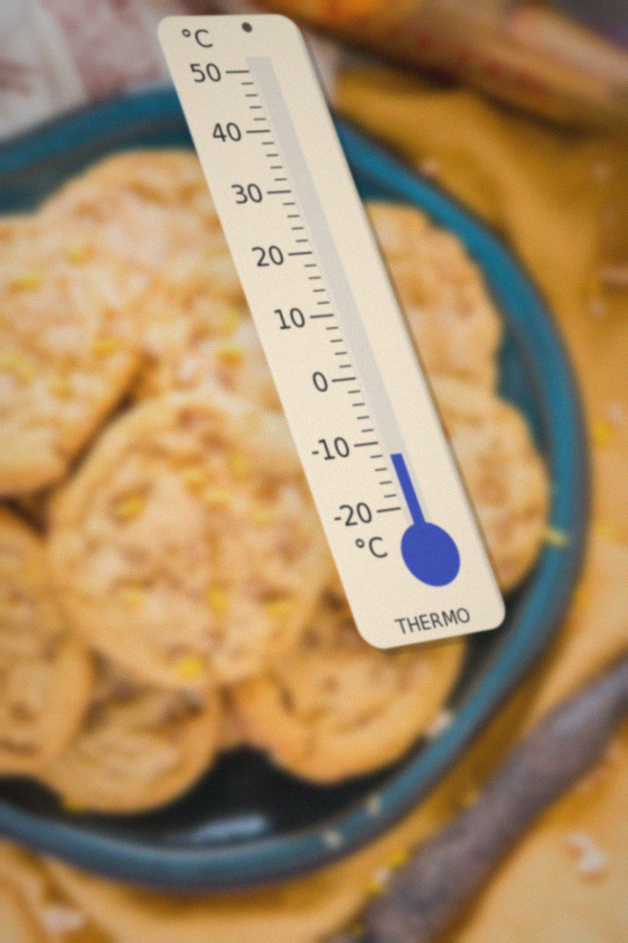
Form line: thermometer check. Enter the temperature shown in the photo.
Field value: -12 °C
